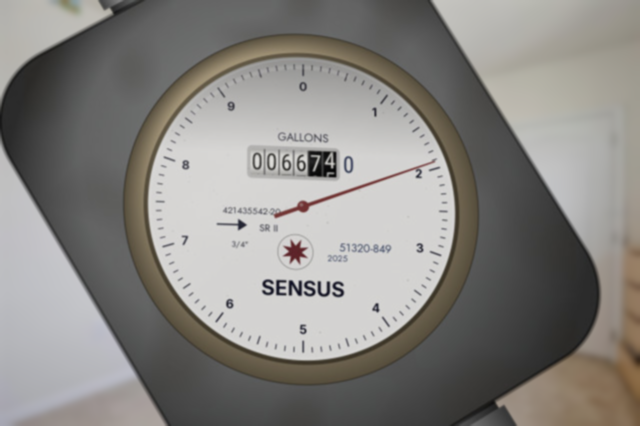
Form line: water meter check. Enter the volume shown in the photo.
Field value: 66741.9 gal
